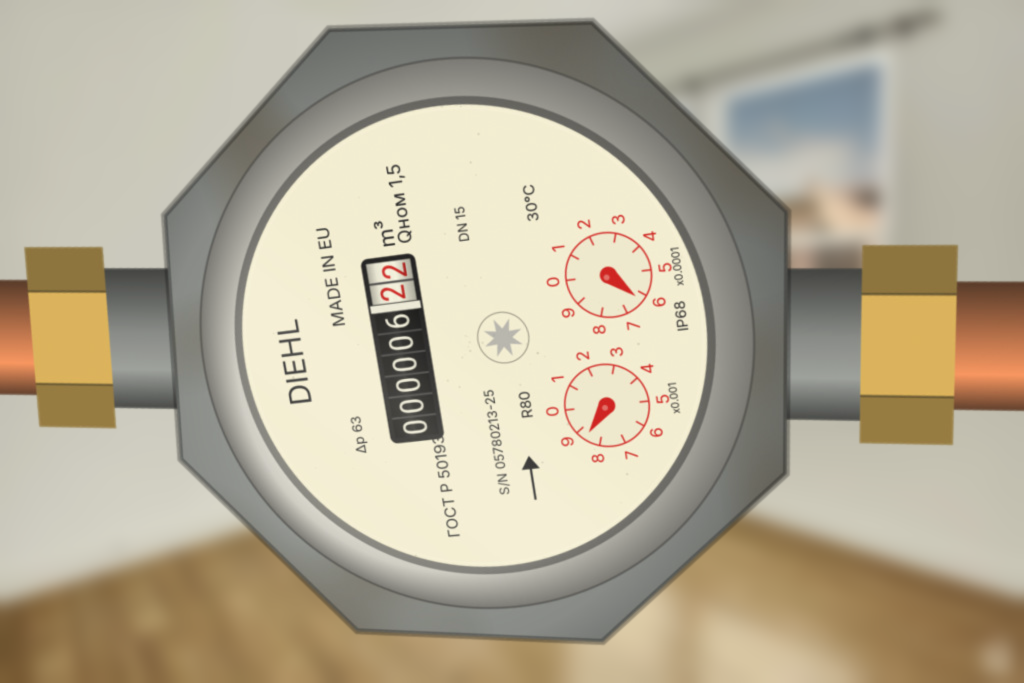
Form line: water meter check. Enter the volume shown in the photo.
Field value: 6.2186 m³
